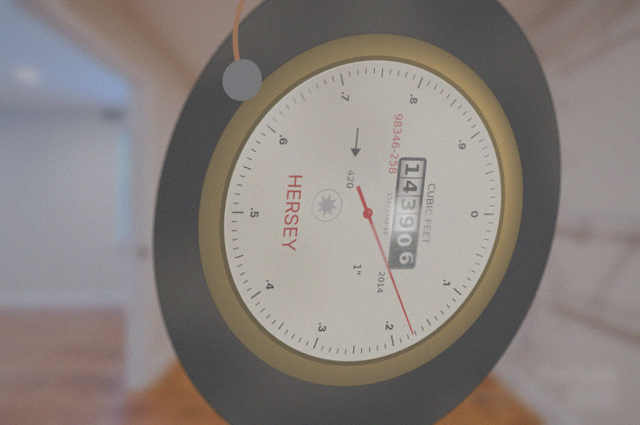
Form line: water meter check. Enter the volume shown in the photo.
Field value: 143906.17 ft³
